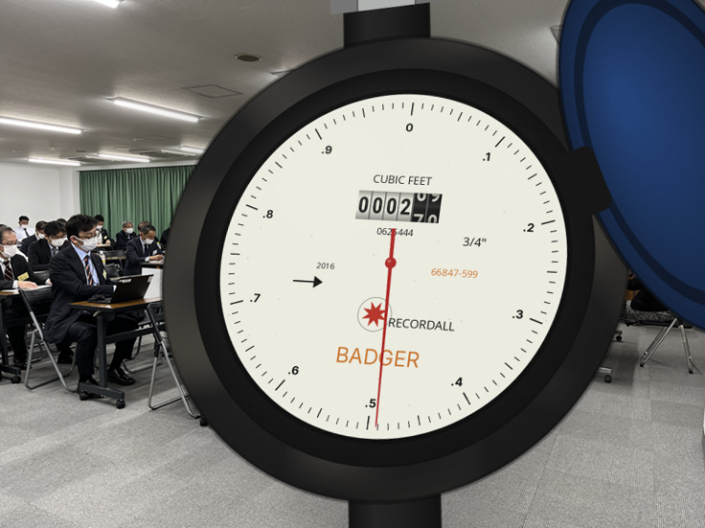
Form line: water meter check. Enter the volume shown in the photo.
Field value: 269.49 ft³
